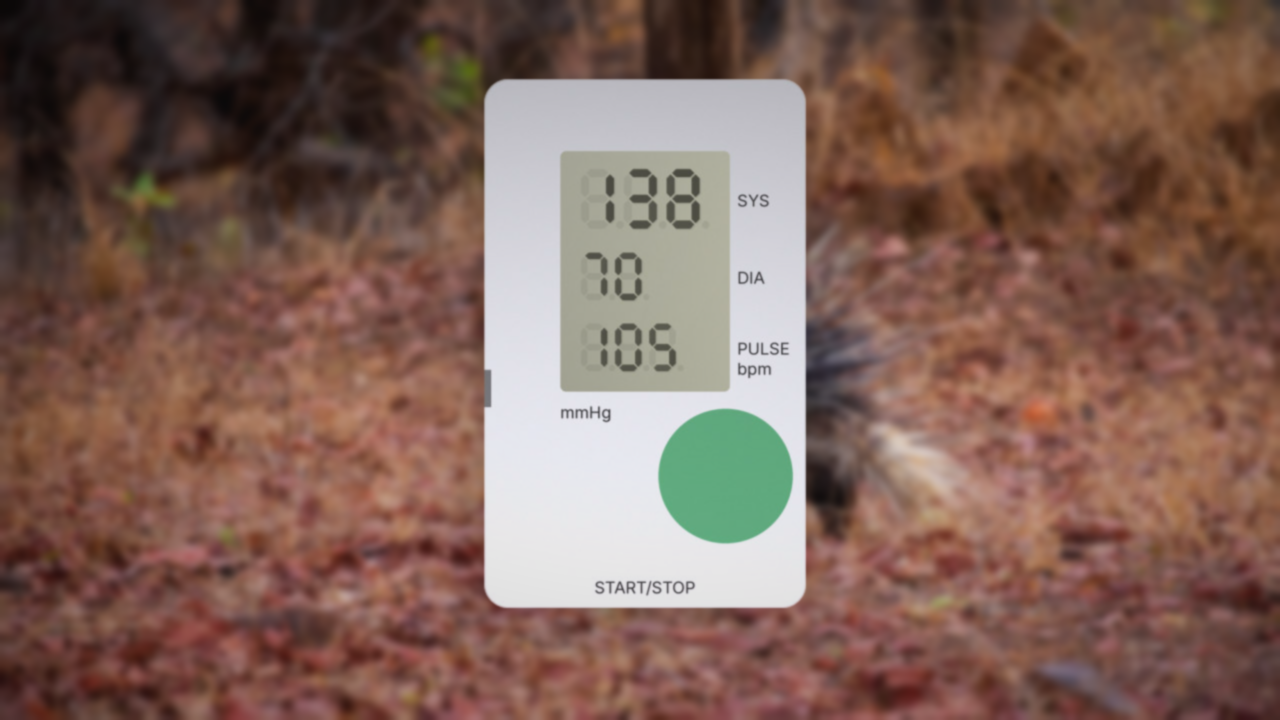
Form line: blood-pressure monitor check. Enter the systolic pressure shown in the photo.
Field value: 138 mmHg
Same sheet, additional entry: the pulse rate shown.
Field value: 105 bpm
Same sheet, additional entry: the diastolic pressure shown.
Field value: 70 mmHg
